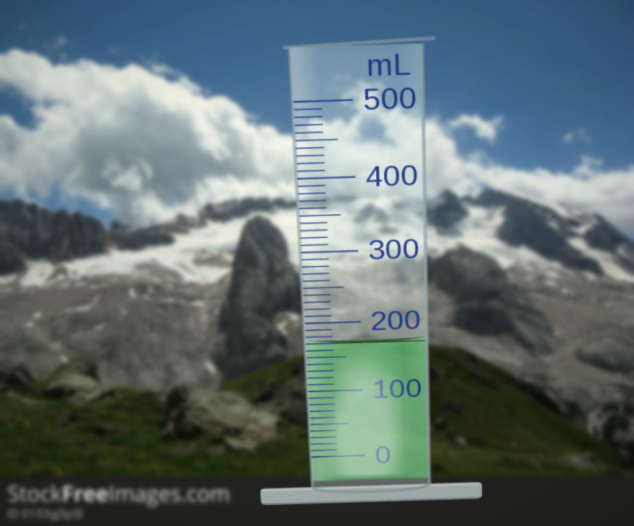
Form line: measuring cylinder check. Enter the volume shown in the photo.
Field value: 170 mL
